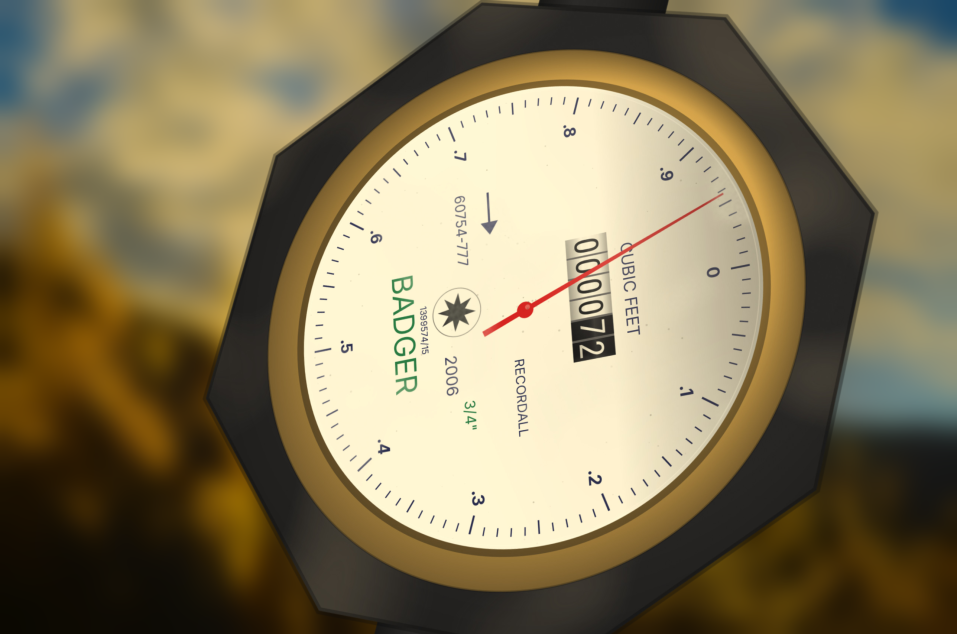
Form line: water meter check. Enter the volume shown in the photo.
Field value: 71.94 ft³
